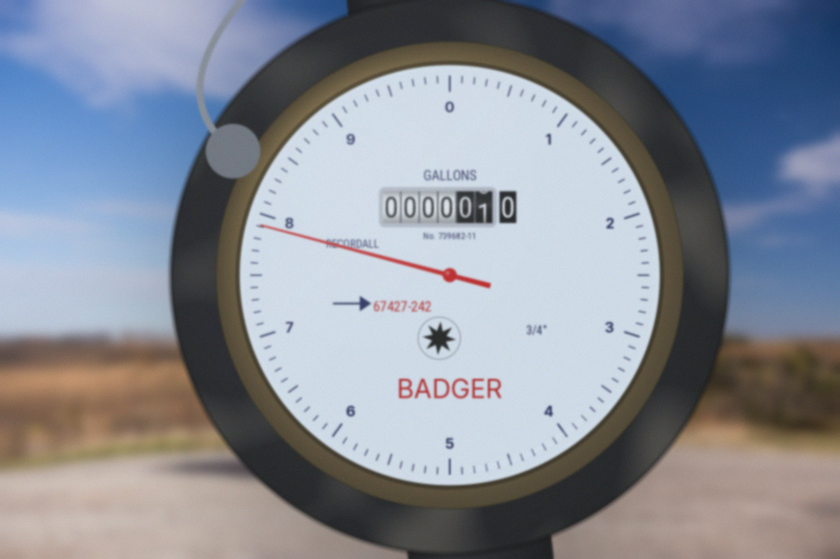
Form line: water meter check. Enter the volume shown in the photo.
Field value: 7.9 gal
